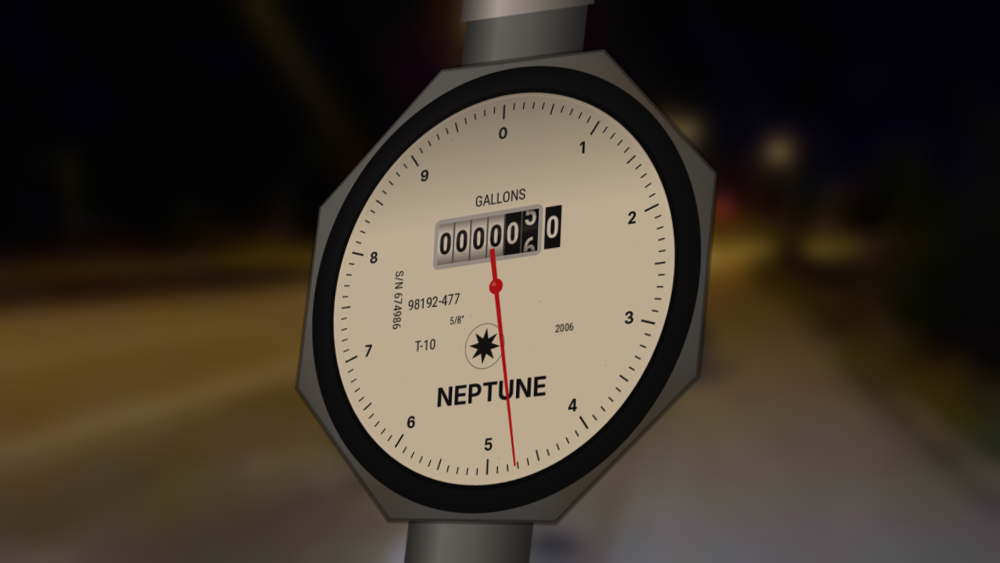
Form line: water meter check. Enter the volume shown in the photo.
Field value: 54.7 gal
